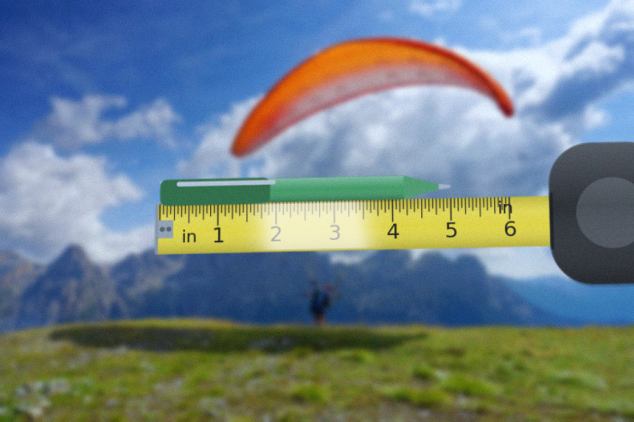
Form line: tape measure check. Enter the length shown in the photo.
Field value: 5 in
